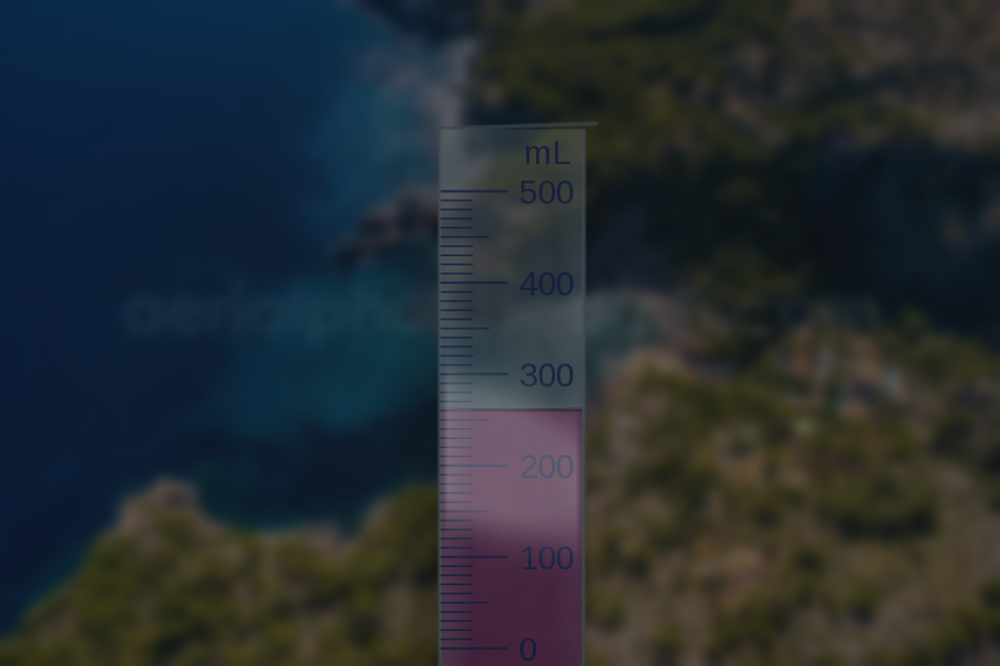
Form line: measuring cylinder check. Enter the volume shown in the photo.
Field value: 260 mL
